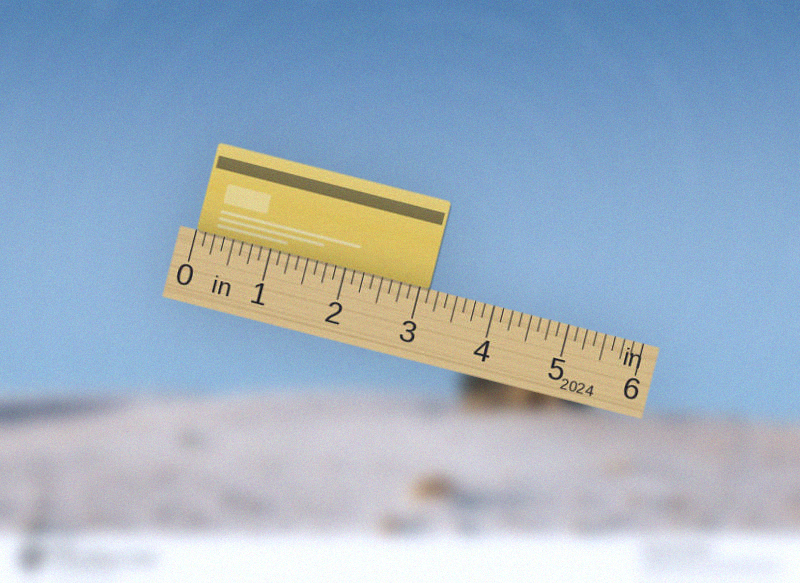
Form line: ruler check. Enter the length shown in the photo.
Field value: 3.125 in
